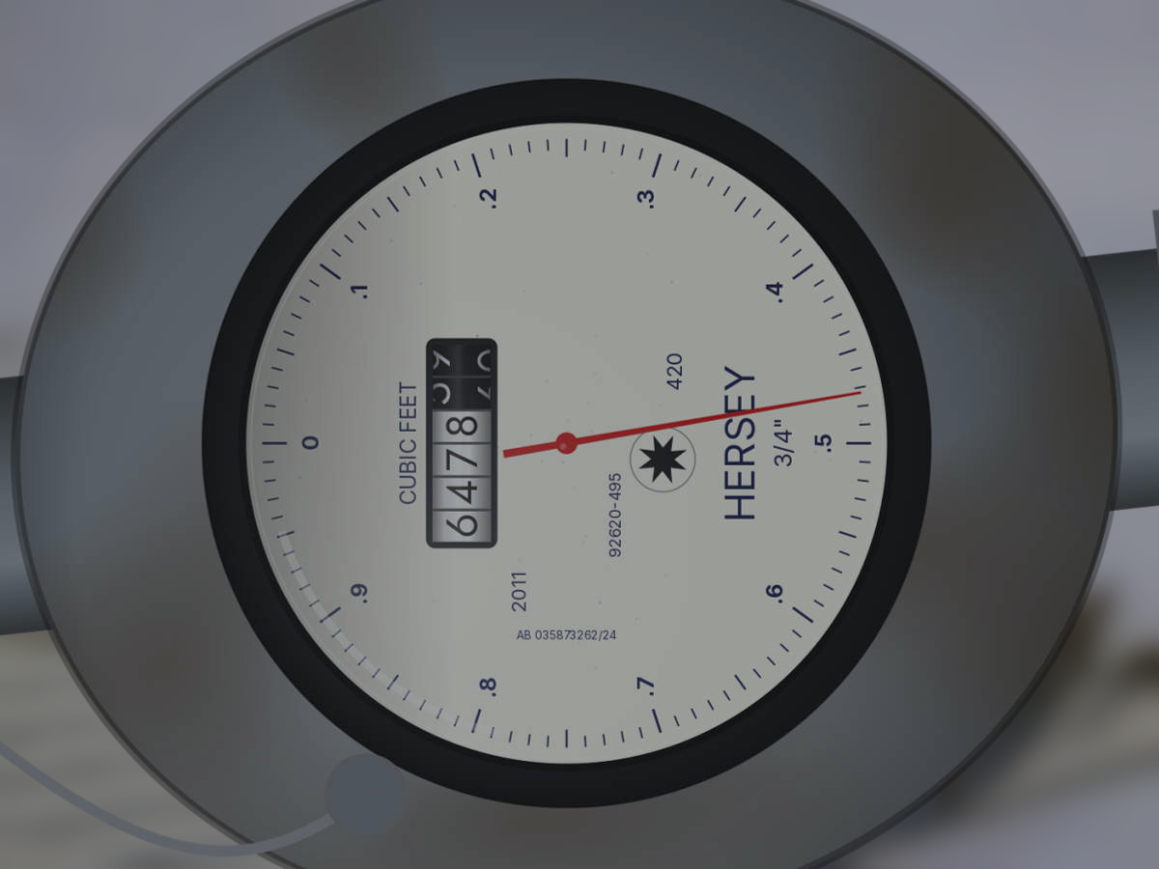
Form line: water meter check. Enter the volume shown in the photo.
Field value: 647859.47 ft³
